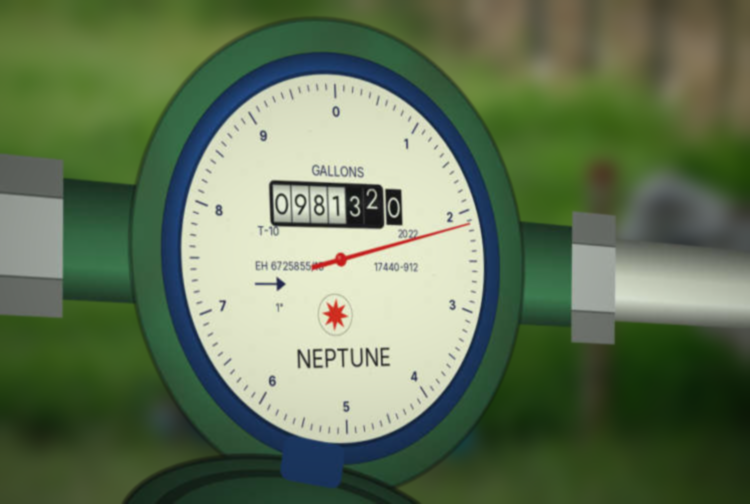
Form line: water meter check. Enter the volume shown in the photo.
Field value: 981322.1 gal
